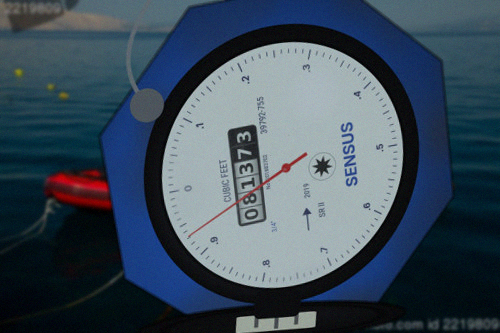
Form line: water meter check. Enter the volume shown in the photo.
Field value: 81372.93 ft³
